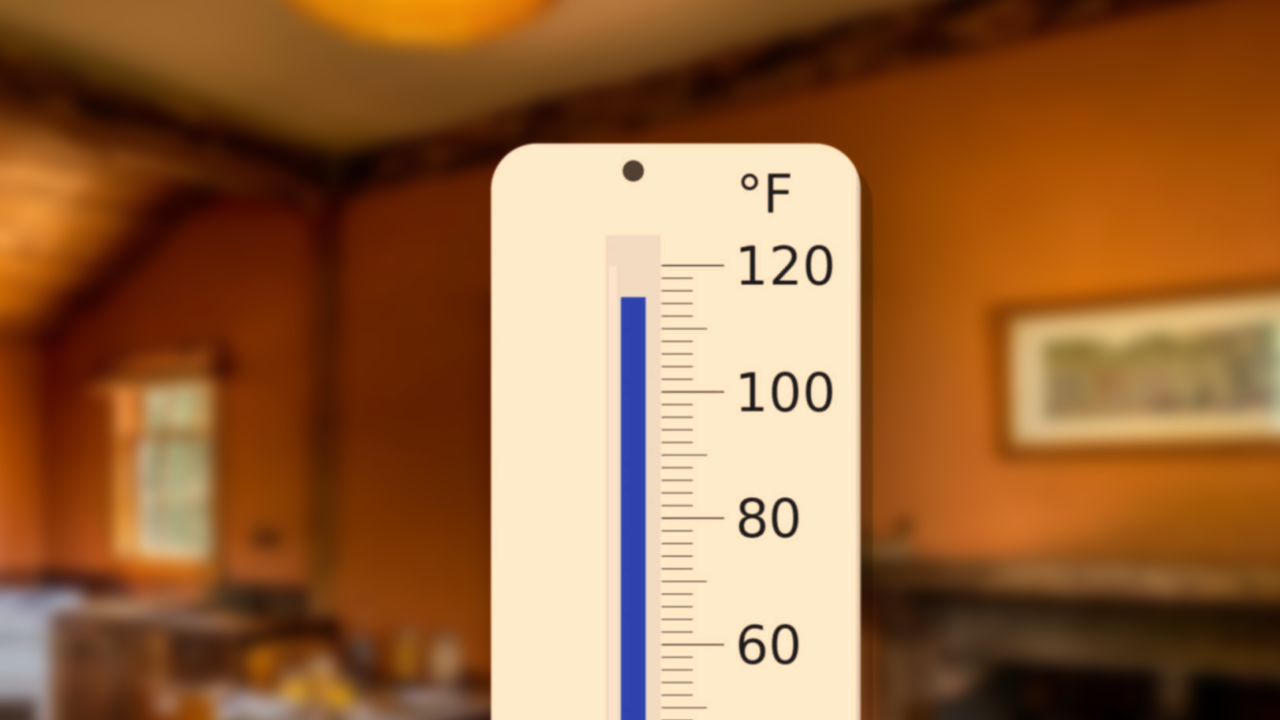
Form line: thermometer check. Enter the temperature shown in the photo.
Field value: 115 °F
